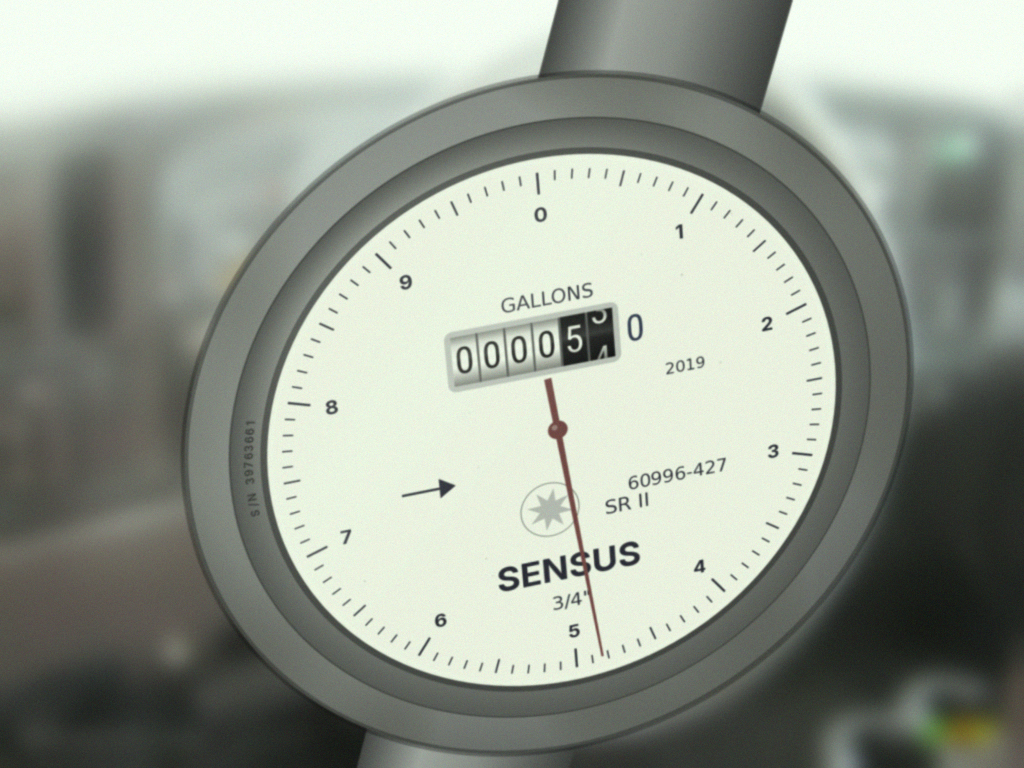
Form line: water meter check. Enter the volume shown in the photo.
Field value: 534.8 gal
